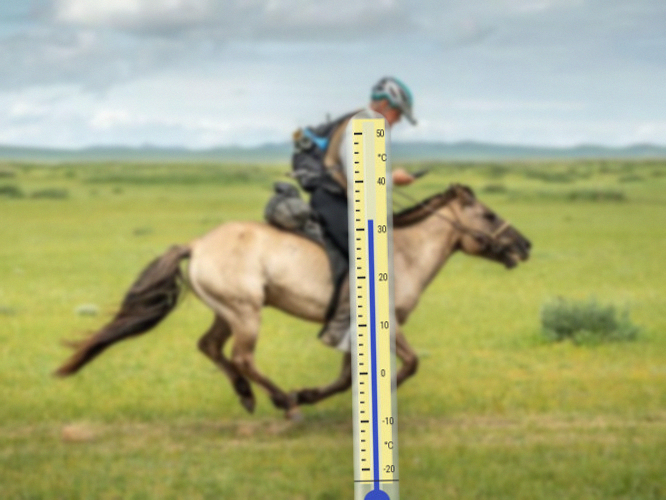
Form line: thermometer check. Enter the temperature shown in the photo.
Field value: 32 °C
